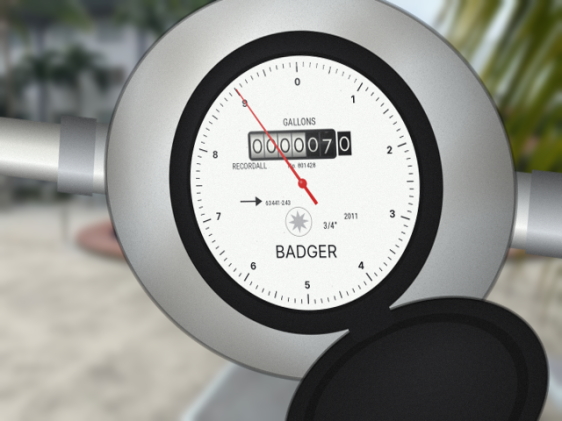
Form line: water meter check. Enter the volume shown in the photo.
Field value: 69.0 gal
